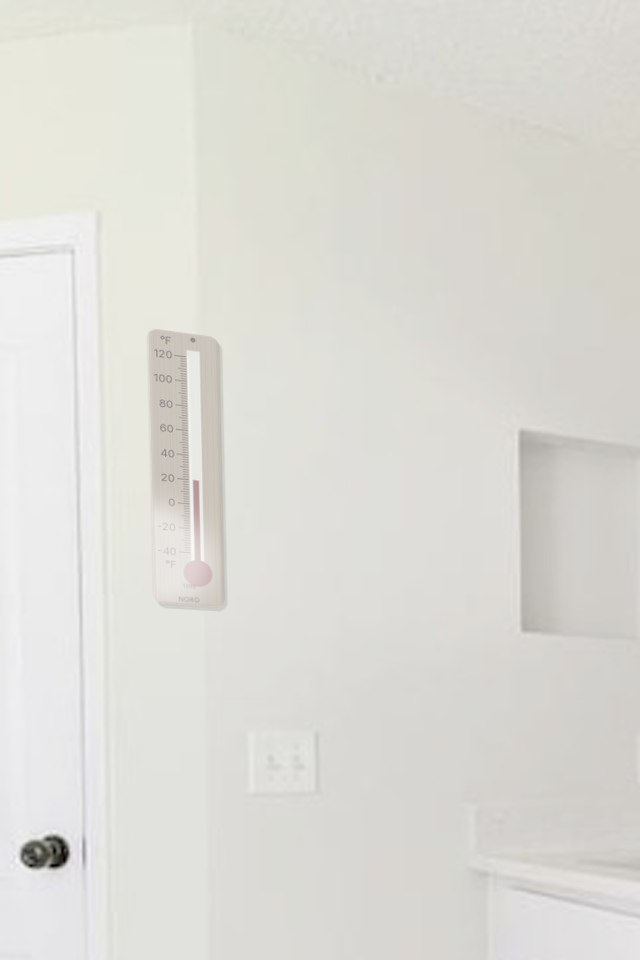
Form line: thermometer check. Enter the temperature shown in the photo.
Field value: 20 °F
